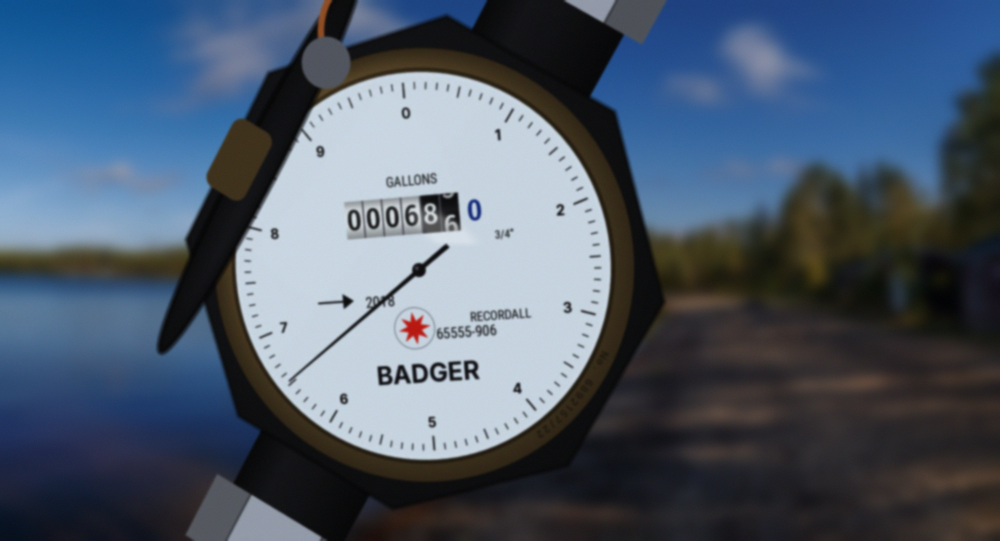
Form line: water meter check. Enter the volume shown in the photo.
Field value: 6856.5 gal
